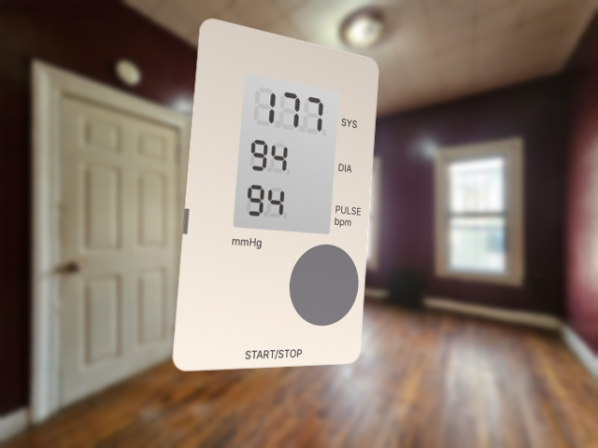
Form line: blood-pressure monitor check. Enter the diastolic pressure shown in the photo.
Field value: 94 mmHg
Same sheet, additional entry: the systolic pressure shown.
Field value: 177 mmHg
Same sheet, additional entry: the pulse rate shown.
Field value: 94 bpm
